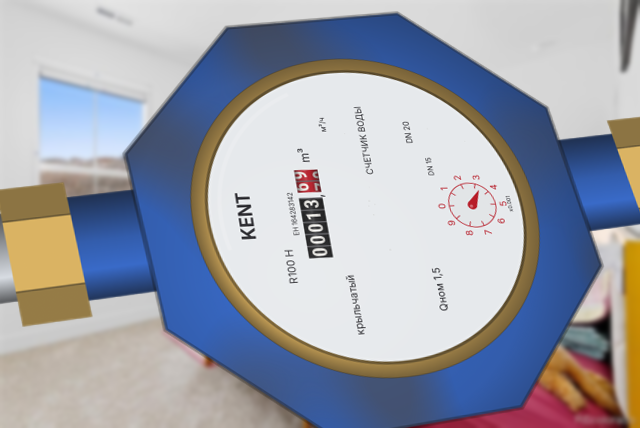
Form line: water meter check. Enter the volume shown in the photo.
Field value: 13.693 m³
